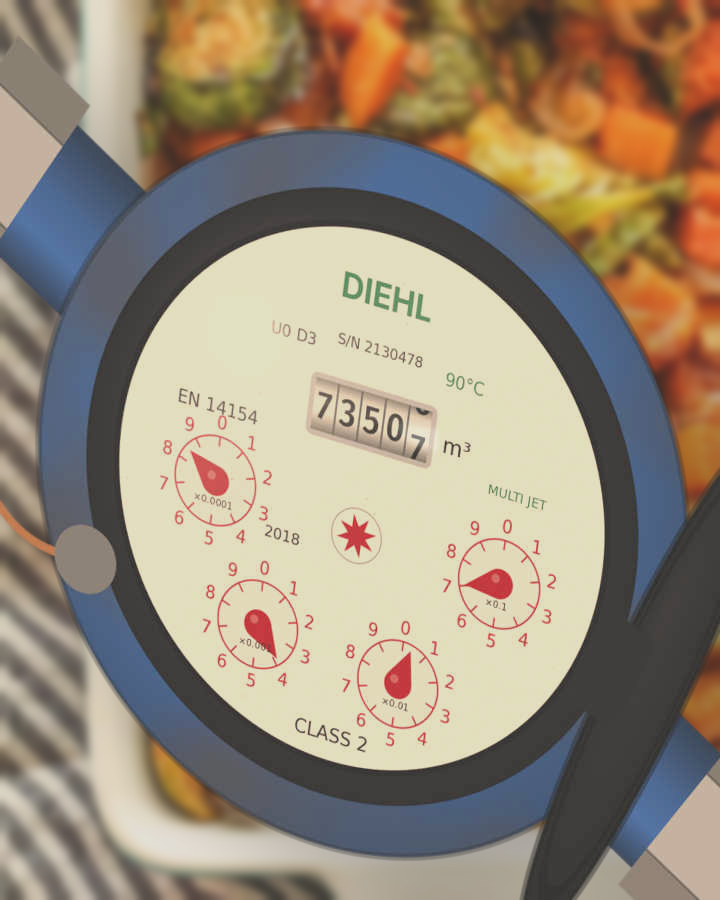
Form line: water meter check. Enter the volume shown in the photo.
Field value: 73506.7038 m³
